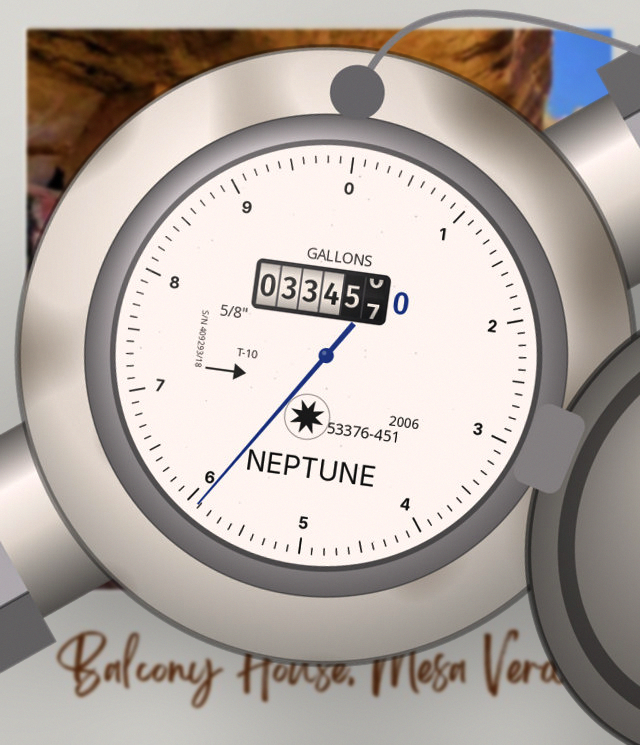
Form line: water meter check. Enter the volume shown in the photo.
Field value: 334565.9 gal
